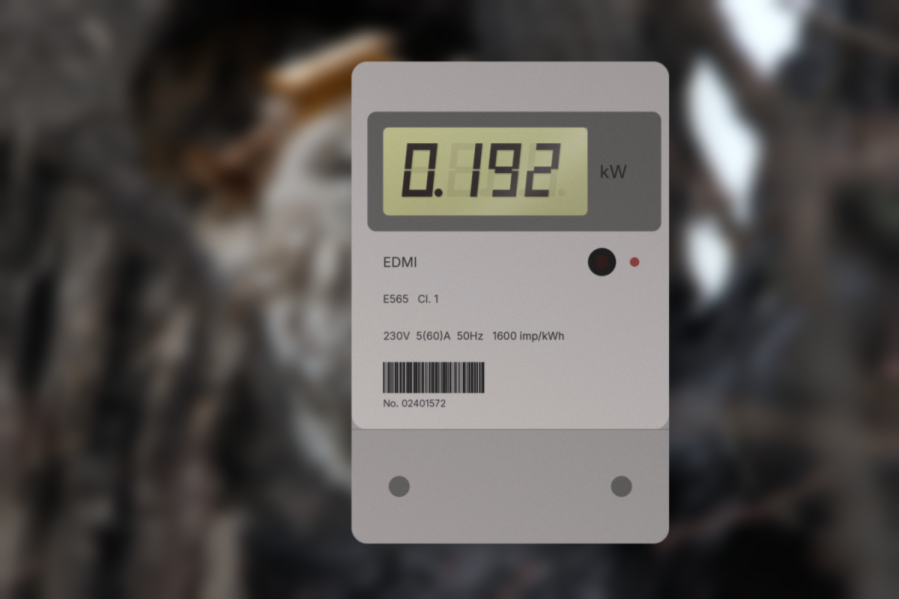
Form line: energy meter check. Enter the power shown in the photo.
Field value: 0.192 kW
